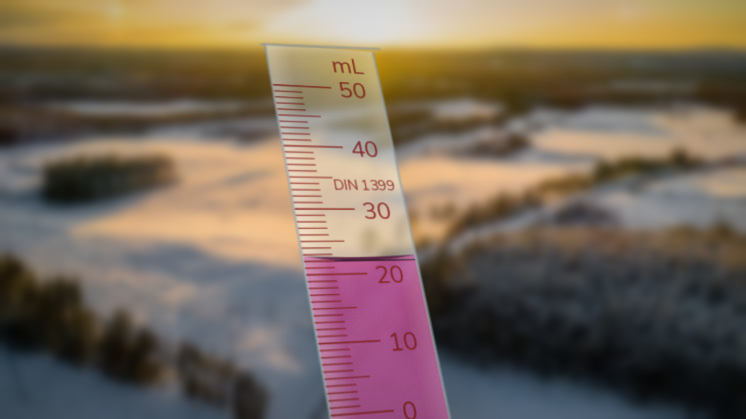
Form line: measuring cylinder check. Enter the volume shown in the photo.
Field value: 22 mL
